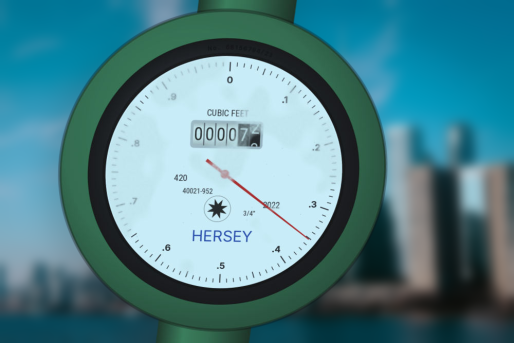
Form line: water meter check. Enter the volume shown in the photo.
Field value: 72.35 ft³
